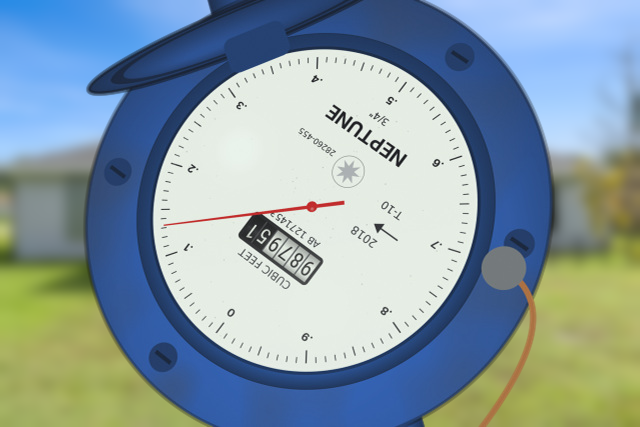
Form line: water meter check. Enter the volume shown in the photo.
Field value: 987951.13 ft³
